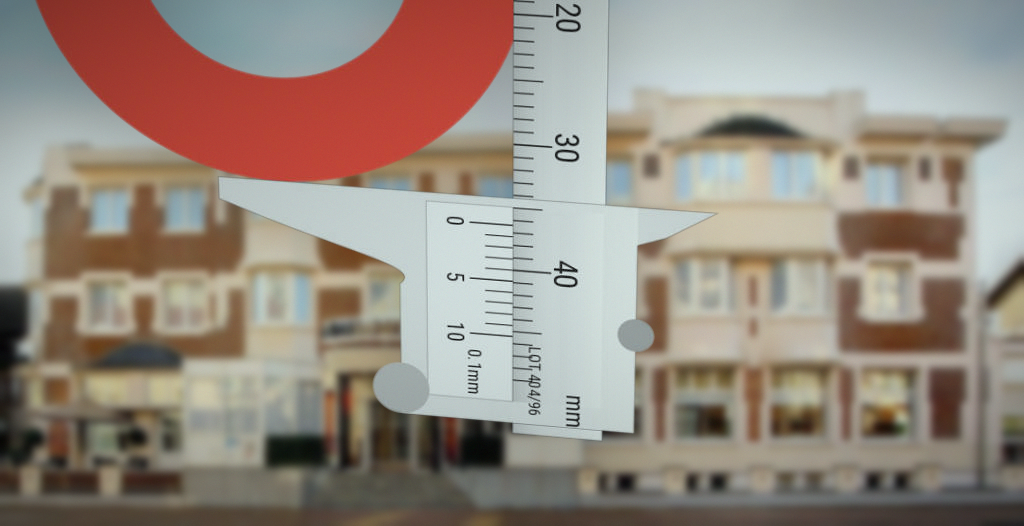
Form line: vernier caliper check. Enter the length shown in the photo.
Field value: 36.4 mm
